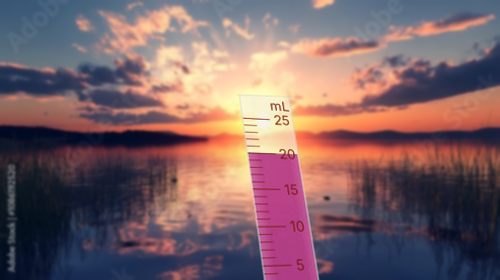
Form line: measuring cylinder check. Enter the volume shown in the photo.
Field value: 20 mL
